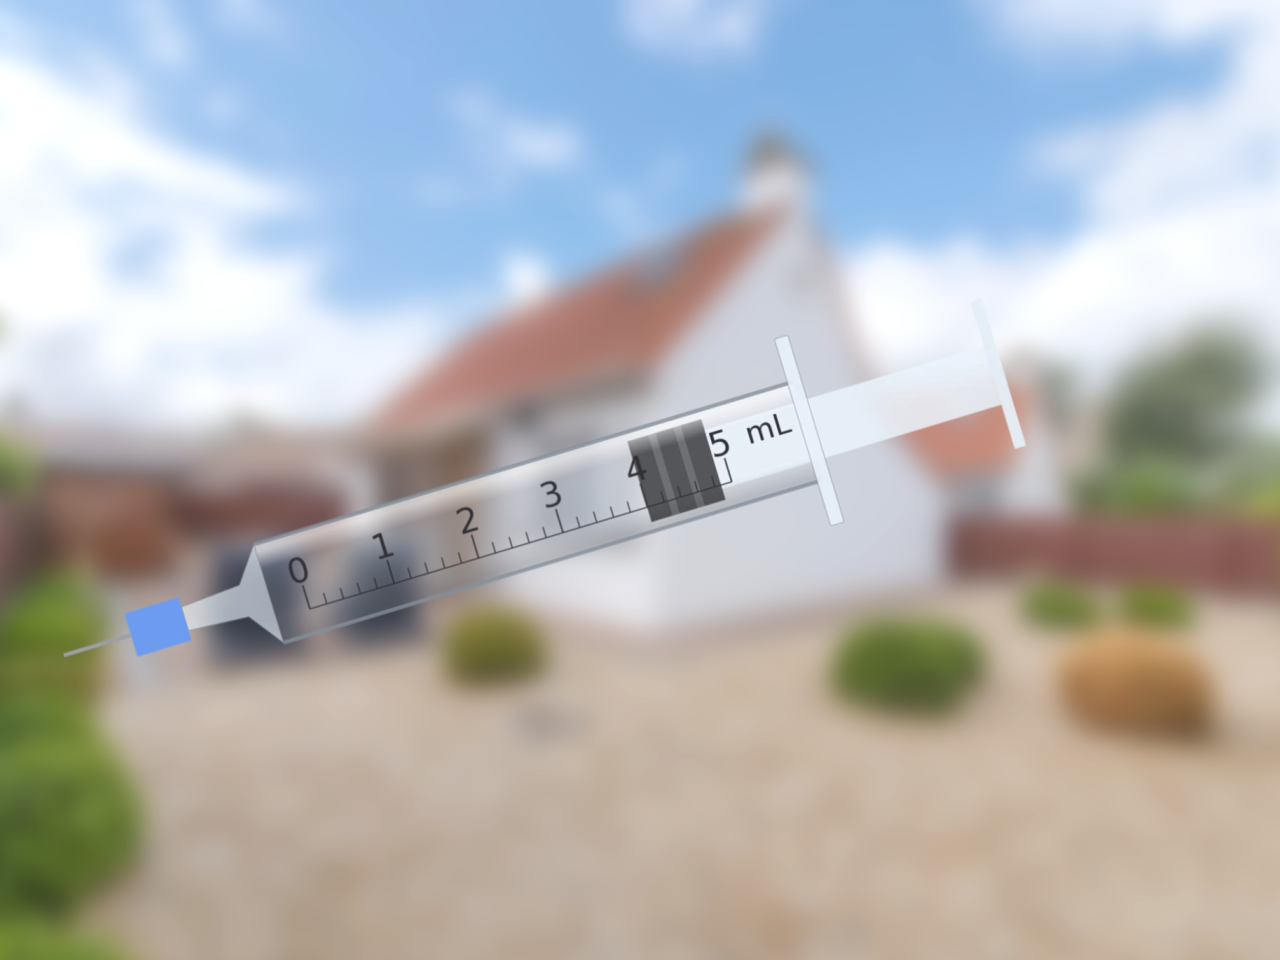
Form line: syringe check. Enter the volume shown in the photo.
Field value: 4 mL
